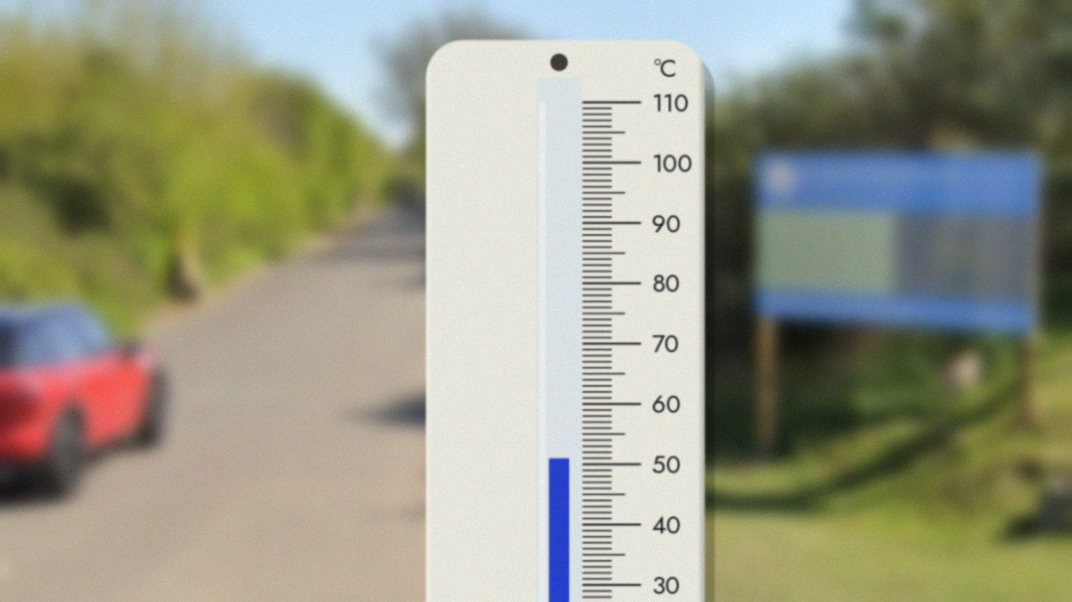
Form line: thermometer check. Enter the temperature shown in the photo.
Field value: 51 °C
